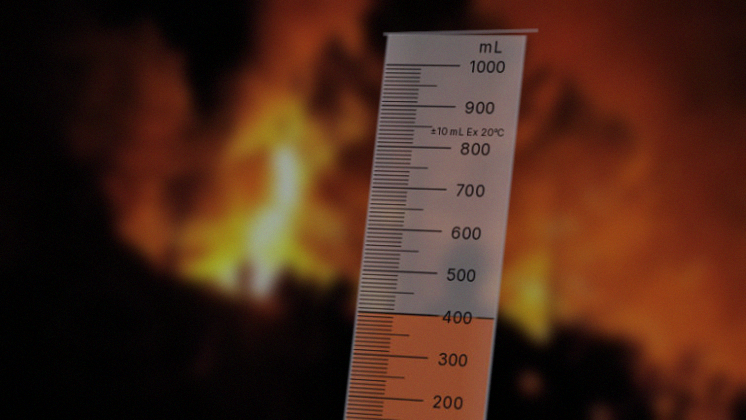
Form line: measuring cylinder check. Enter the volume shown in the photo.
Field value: 400 mL
